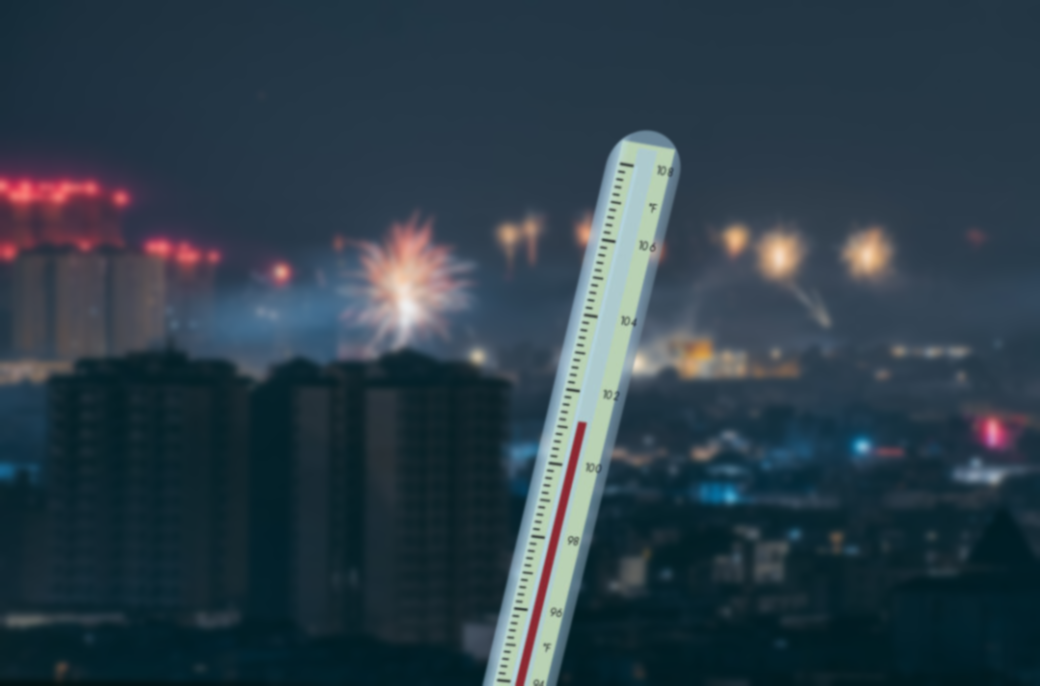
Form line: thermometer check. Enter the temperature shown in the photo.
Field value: 101.2 °F
